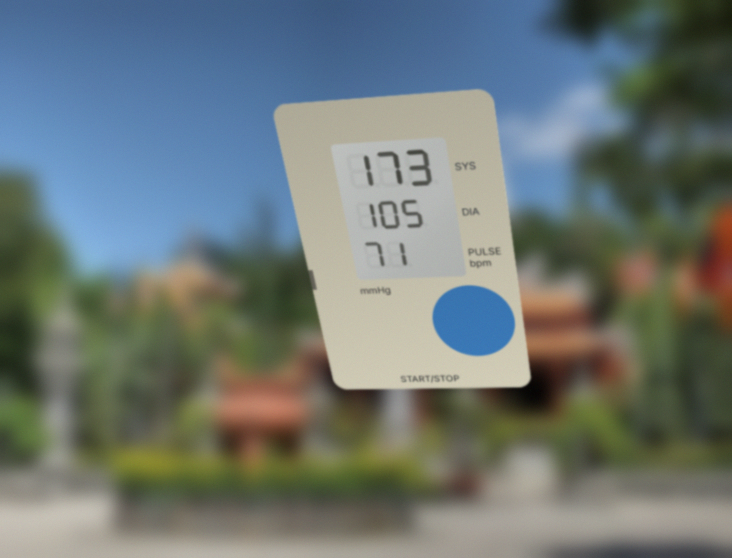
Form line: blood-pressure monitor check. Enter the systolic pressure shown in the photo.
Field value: 173 mmHg
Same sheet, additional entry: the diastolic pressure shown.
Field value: 105 mmHg
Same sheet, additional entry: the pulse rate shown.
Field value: 71 bpm
